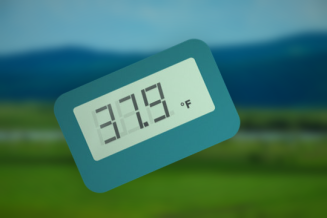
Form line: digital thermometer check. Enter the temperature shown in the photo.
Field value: 37.9 °F
